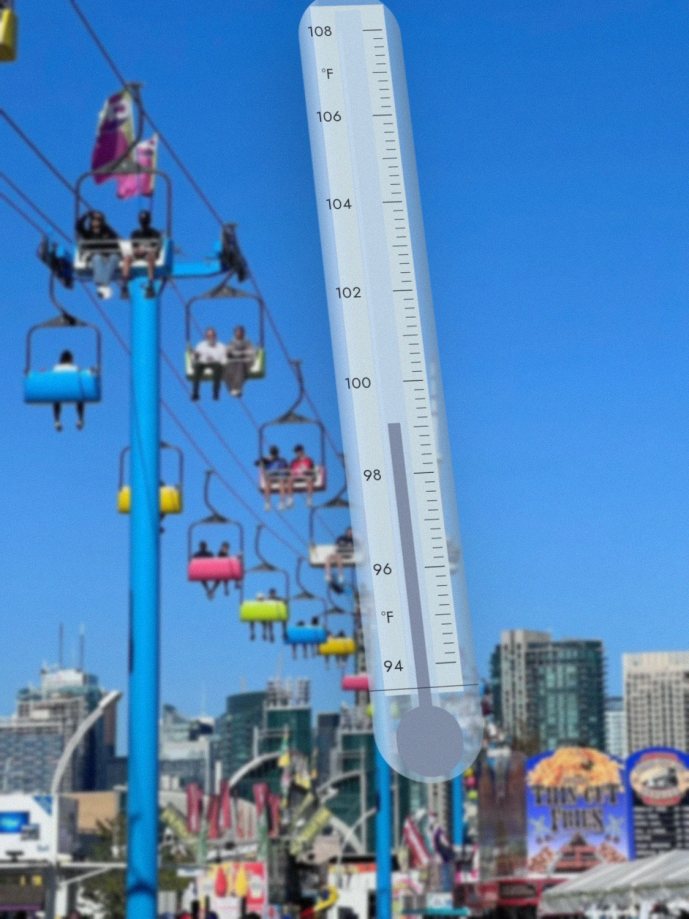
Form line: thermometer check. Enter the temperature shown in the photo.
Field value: 99.1 °F
